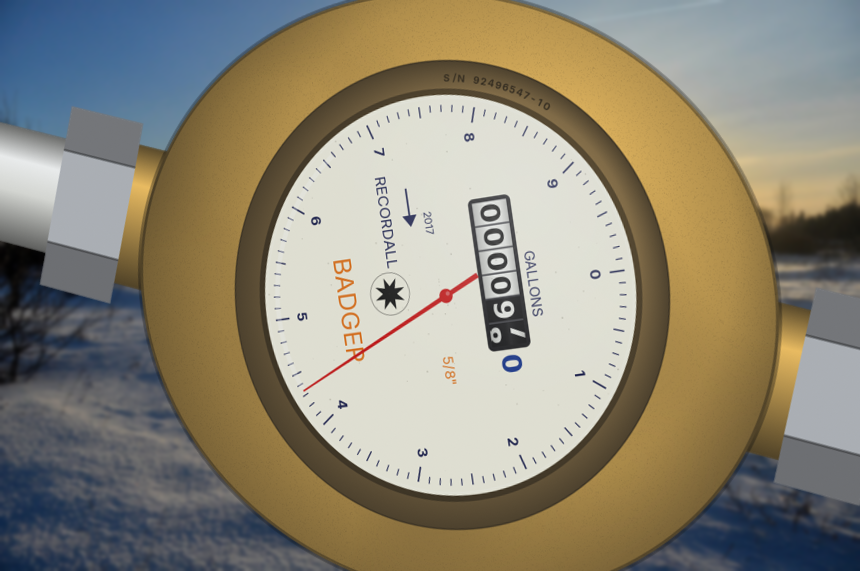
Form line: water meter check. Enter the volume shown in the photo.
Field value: 974.3 gal
